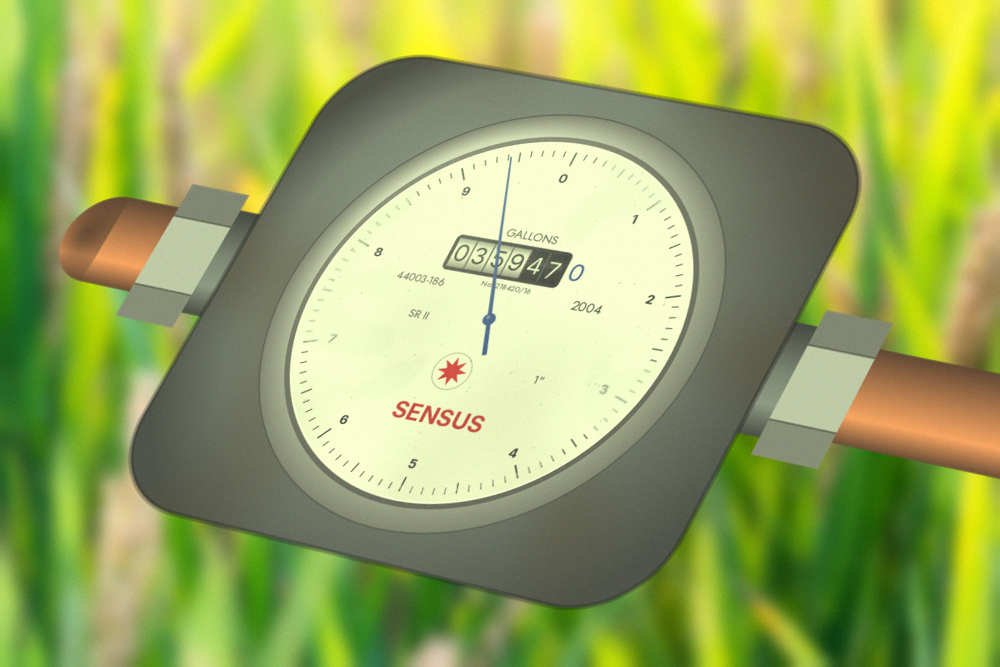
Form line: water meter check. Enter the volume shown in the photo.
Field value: 359469.4 gal
